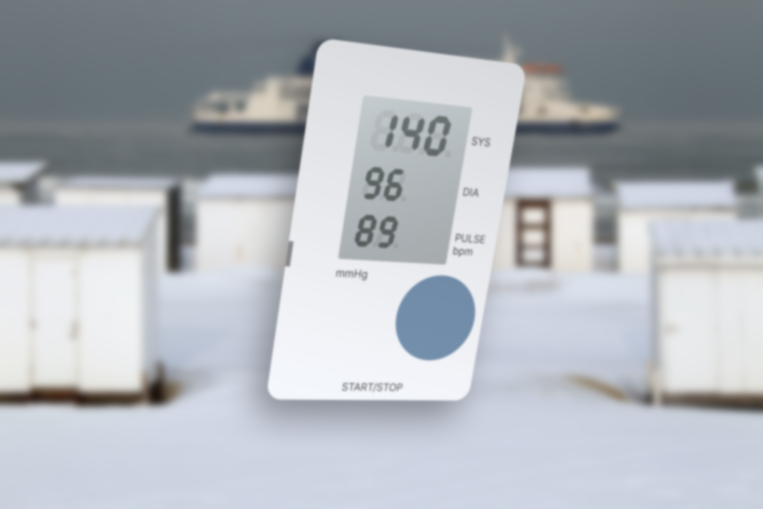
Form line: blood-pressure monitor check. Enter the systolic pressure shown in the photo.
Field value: 140 mmHg
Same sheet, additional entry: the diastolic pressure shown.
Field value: 96 mmHg
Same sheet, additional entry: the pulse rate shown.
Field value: 89 bpm
